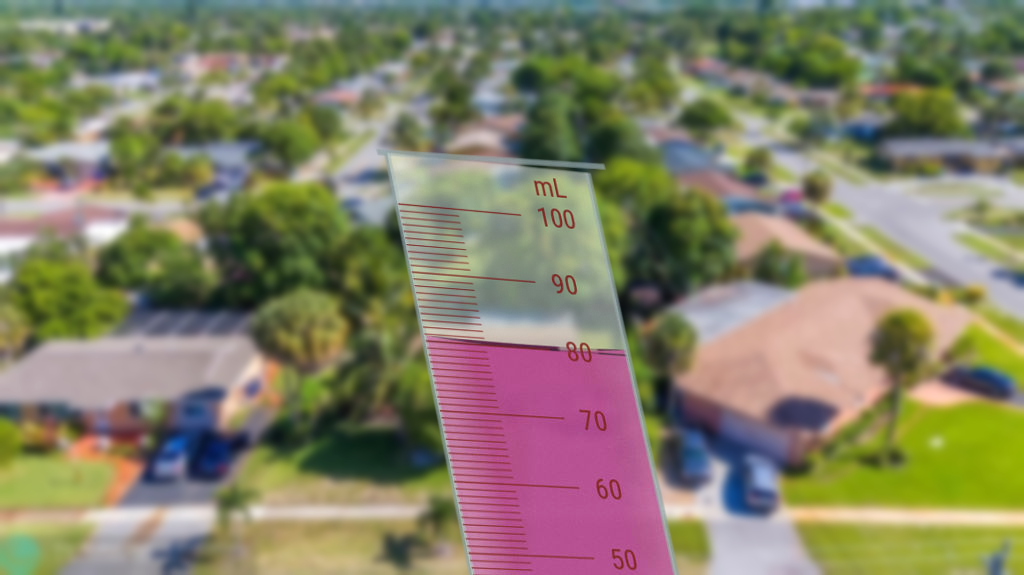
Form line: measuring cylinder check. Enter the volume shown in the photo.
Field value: 80 mL
